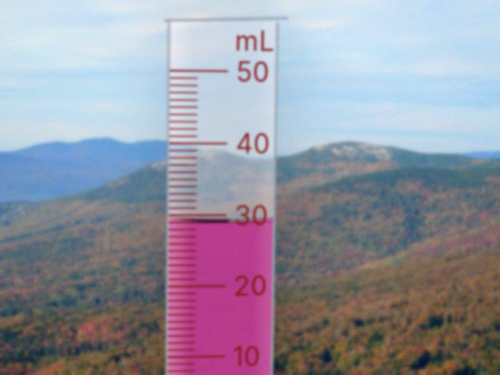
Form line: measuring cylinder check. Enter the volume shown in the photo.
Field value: 29 mL
